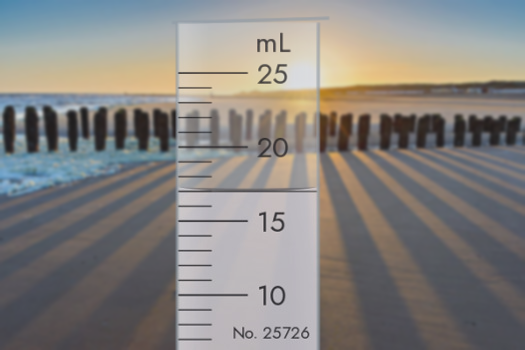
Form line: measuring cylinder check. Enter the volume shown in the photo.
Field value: 17 mL
